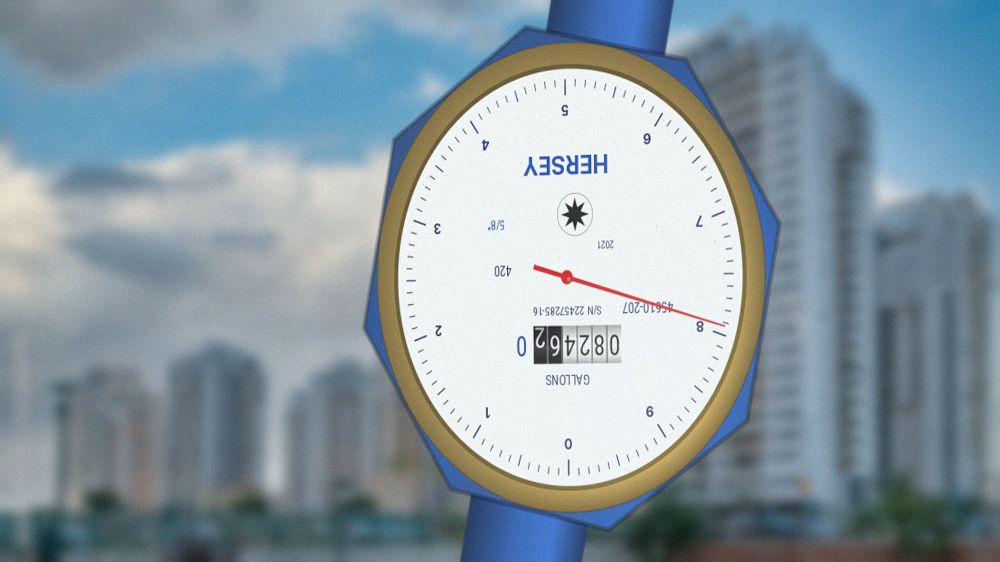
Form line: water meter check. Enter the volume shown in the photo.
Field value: 824617.9 gal
